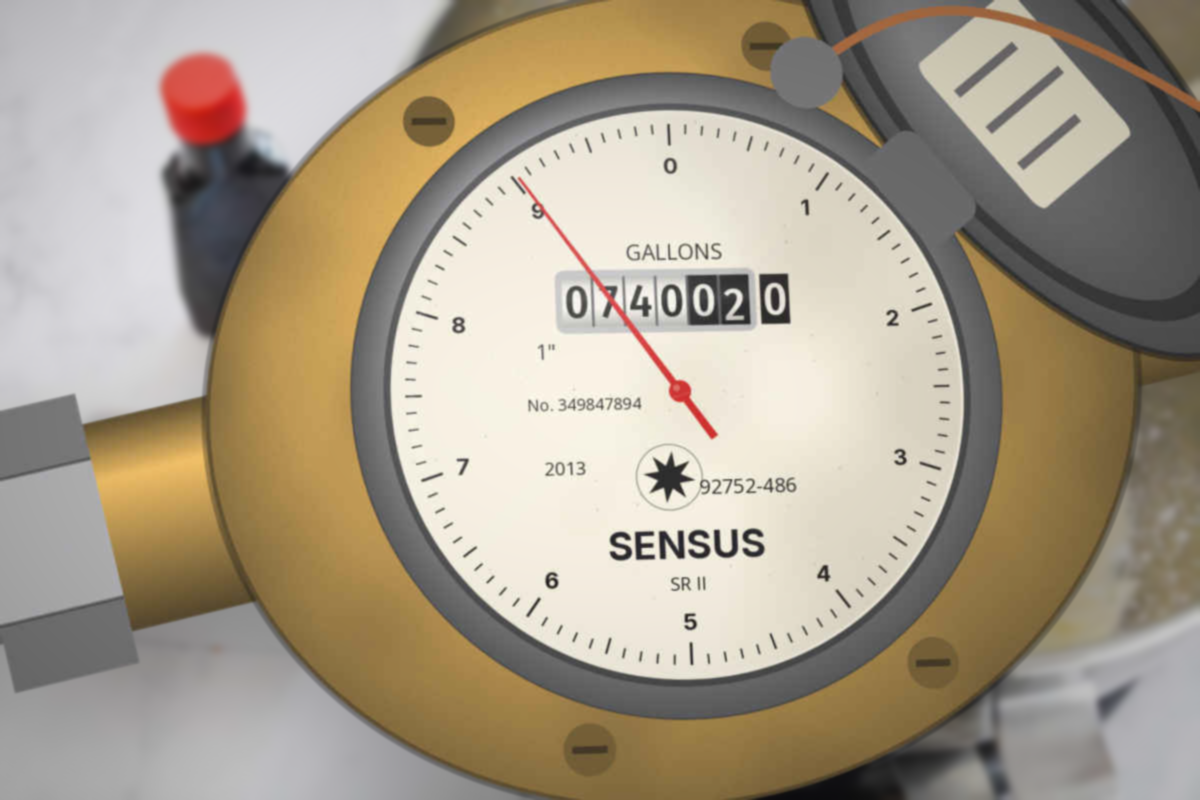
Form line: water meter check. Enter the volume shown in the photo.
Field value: 740019.0 gal
